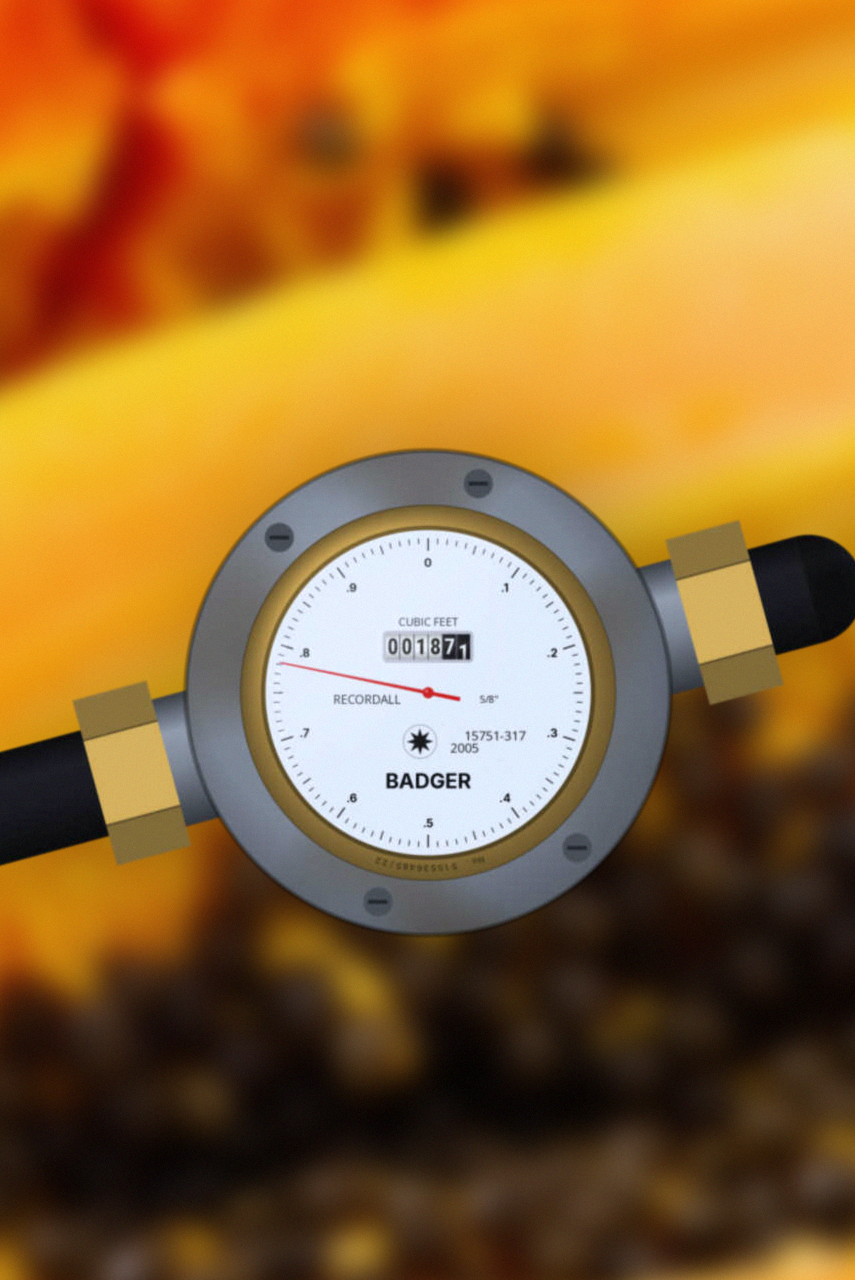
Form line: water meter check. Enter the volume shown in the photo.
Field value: 1870.78 ft³
